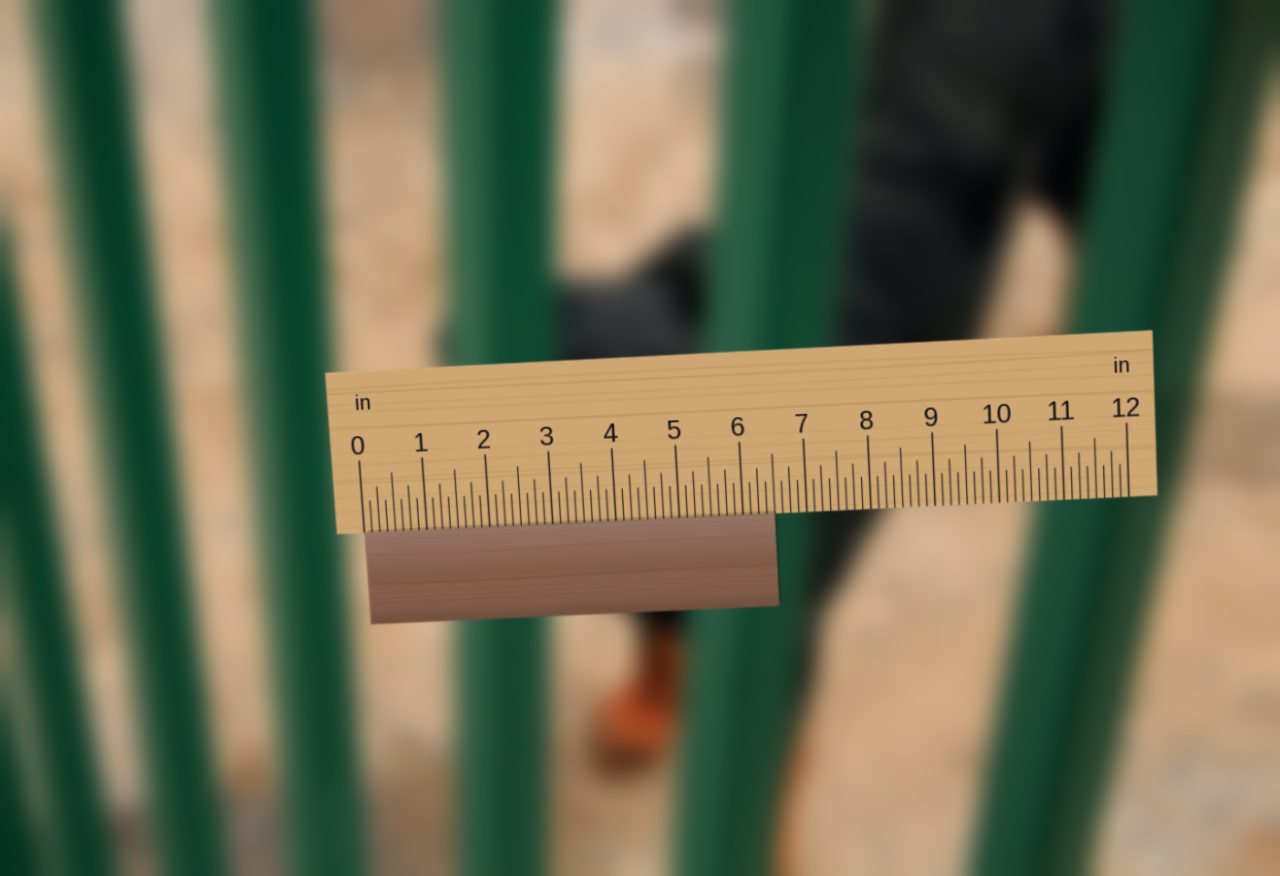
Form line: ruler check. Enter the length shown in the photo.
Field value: 6.5 in
